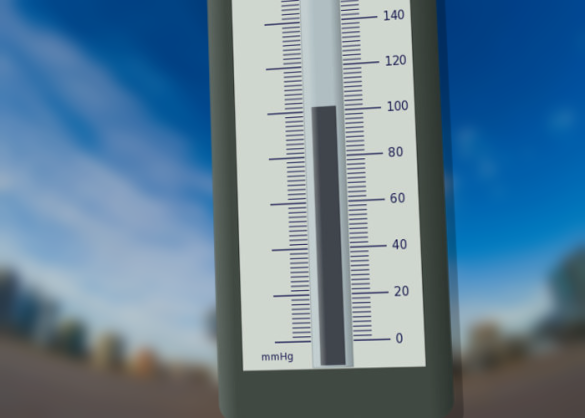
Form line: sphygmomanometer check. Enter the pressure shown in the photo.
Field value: 102 mmHg
